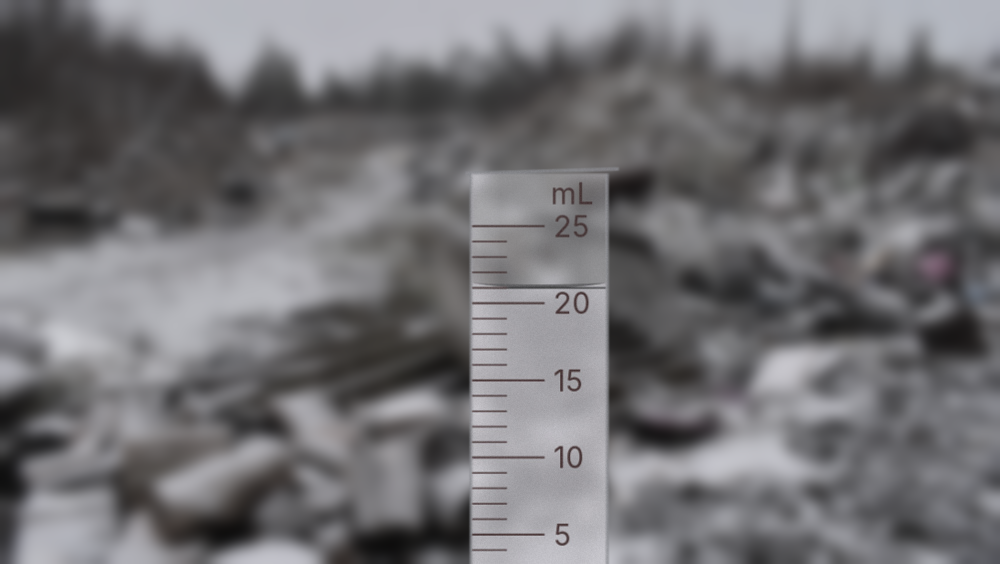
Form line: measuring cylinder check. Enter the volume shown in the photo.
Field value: 21 mL
